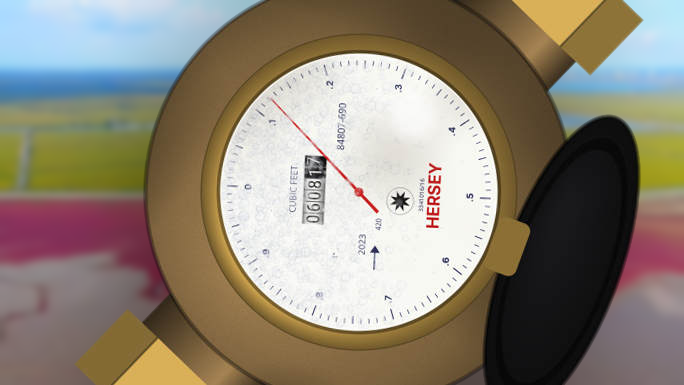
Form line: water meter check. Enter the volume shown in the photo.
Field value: 60817.12 ft³
